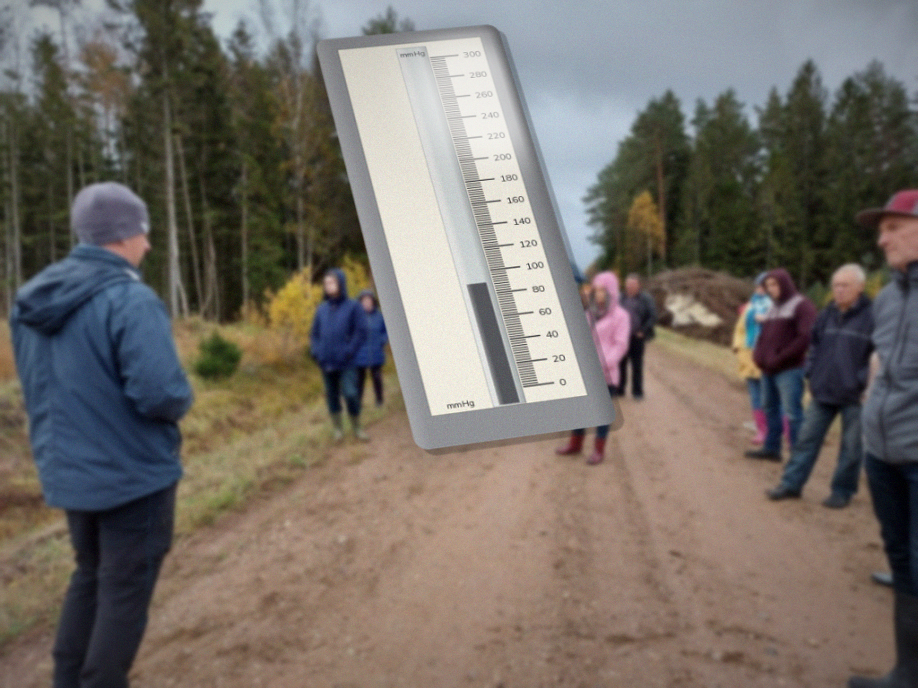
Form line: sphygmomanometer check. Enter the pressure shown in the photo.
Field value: 90 mmHg
